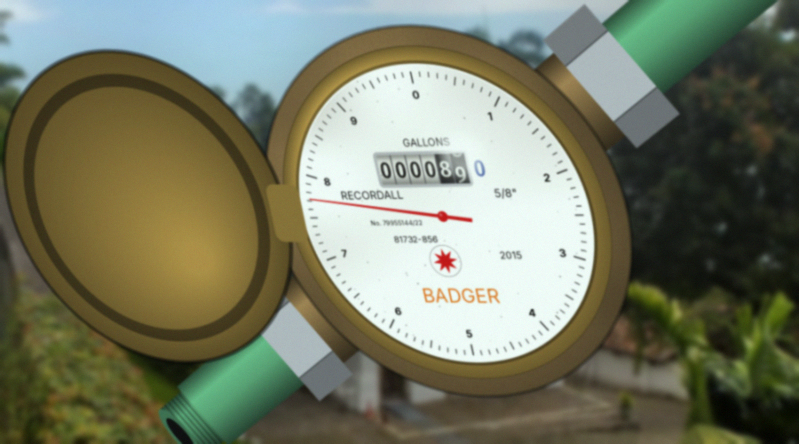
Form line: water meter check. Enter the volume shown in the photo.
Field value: 887.7 gal
